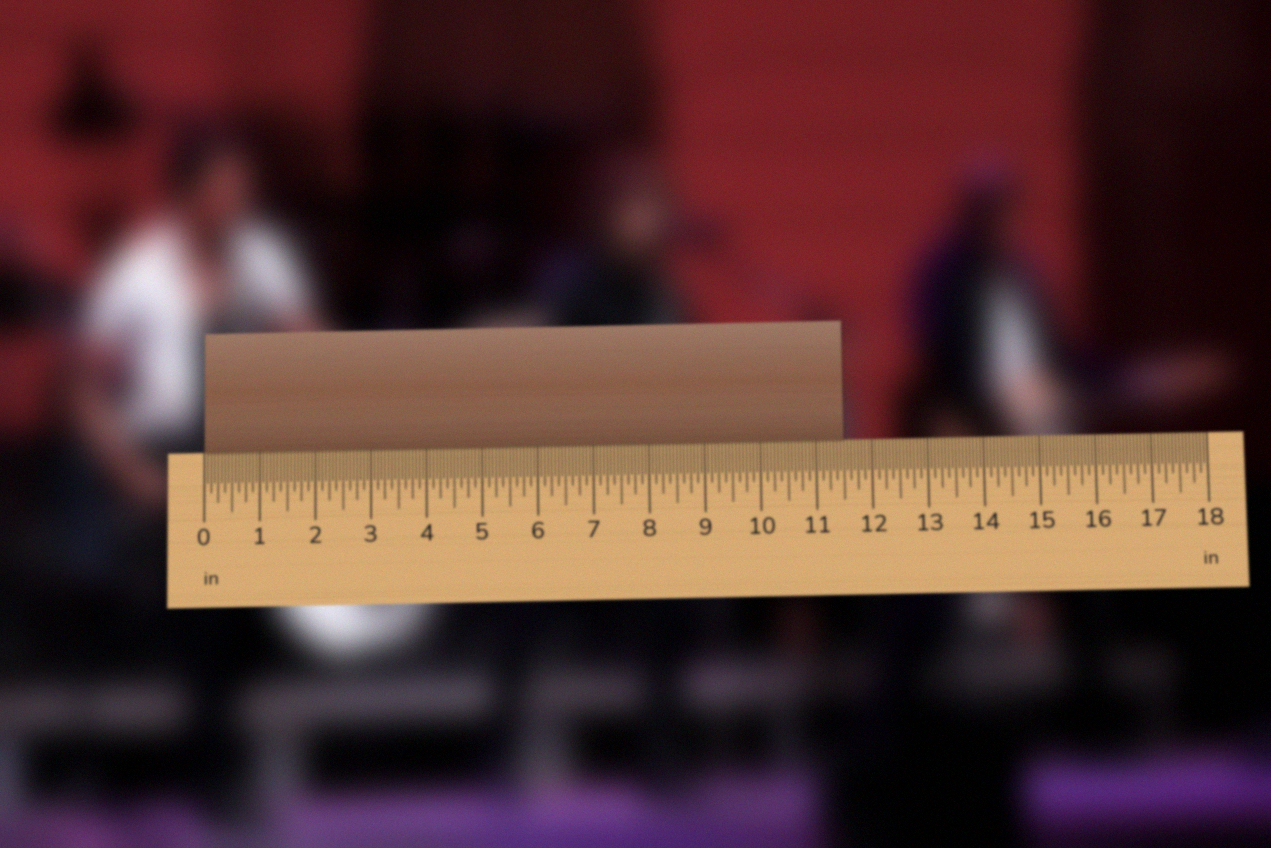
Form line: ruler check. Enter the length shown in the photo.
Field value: 11.5 in
